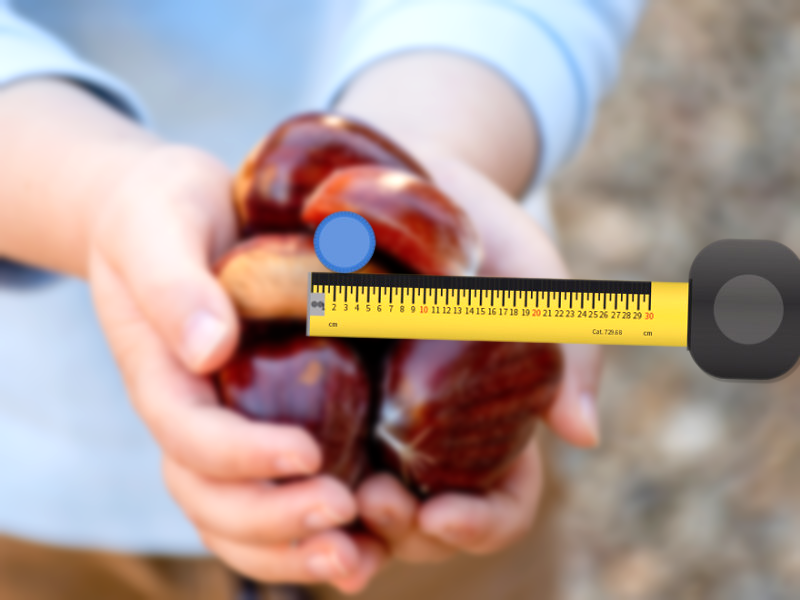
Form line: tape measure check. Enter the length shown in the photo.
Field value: 5.5 cm
